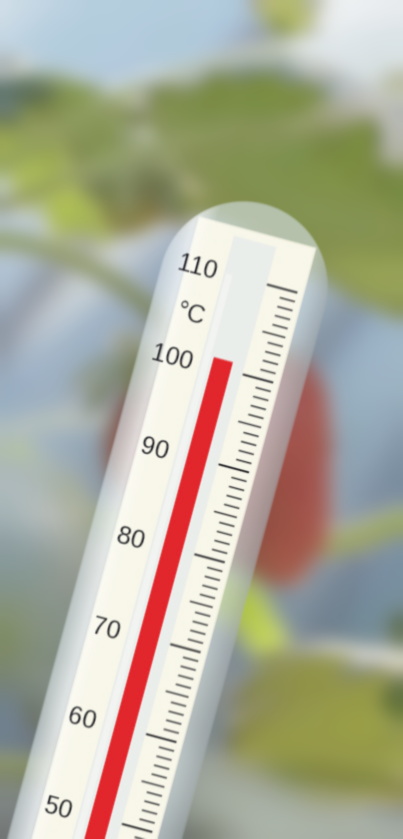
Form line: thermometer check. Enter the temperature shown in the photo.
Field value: 101 °C
